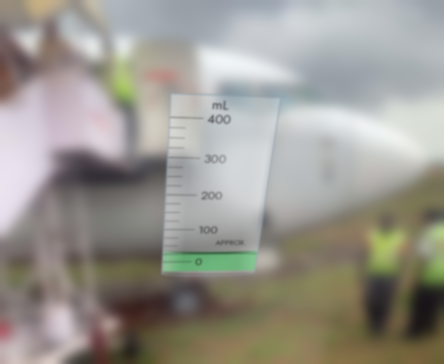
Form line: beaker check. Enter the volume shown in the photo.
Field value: 25 mL
